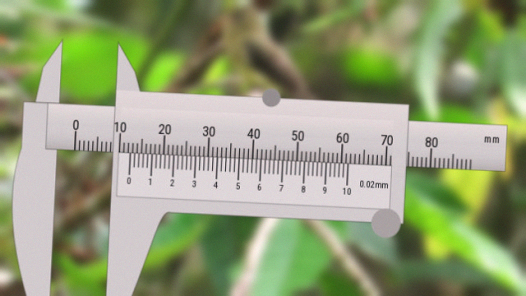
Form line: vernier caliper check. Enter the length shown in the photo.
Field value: 12.5 mm
